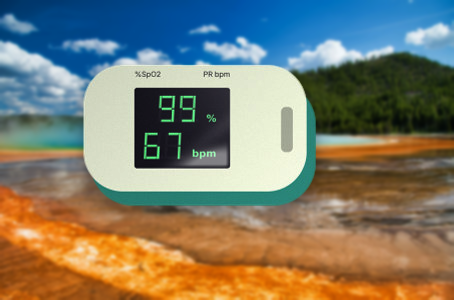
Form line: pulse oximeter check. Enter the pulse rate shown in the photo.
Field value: 67 bpm
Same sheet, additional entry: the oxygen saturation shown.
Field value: 99 %
